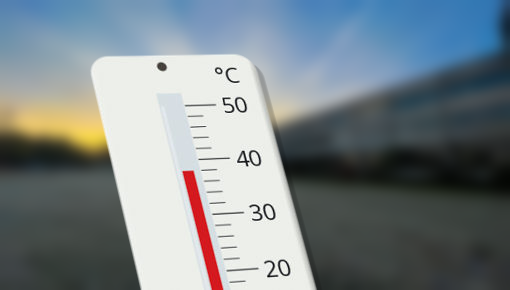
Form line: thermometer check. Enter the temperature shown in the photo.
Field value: 38 °C
